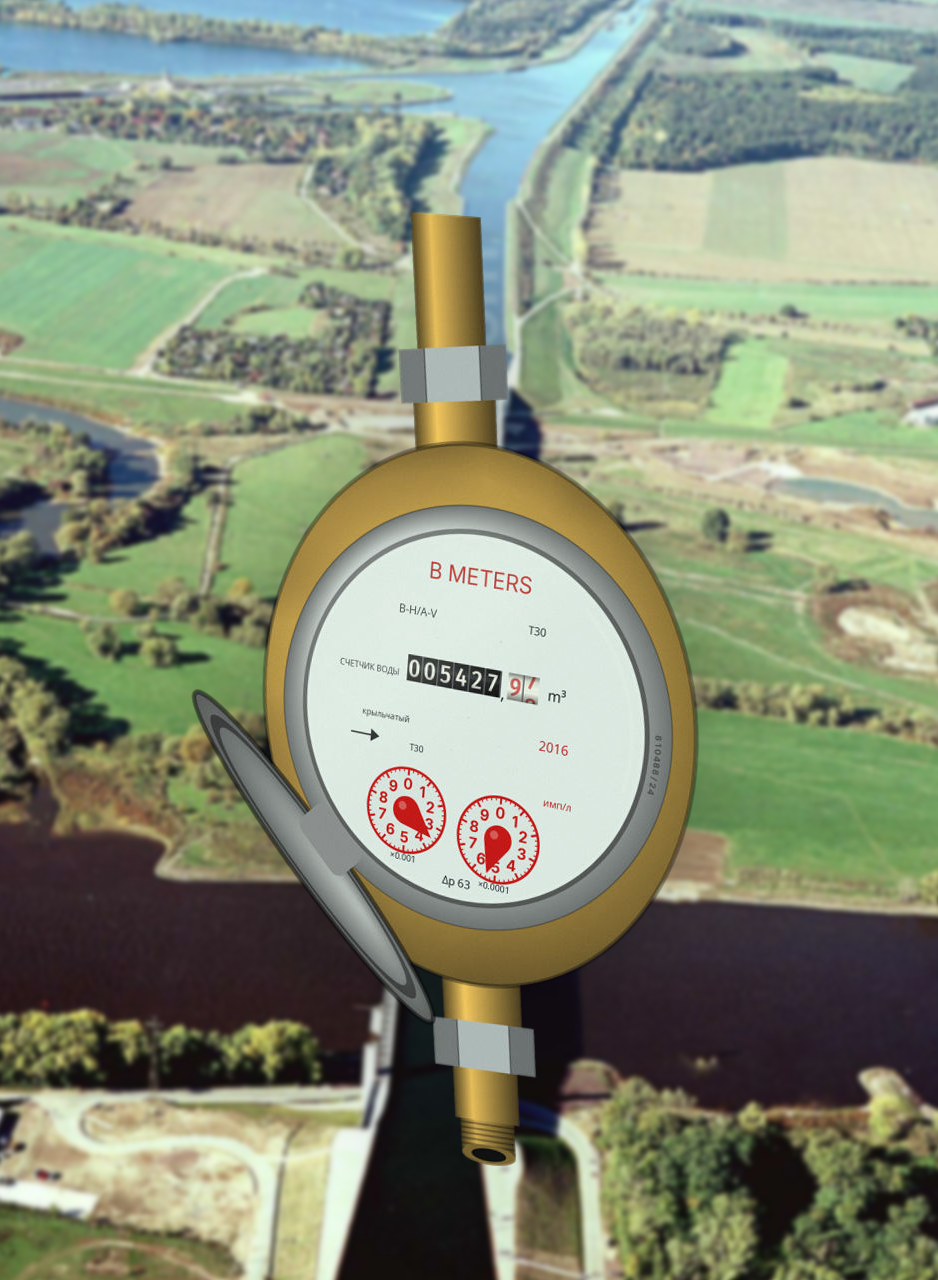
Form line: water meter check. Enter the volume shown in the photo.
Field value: 5427.9735 m³
